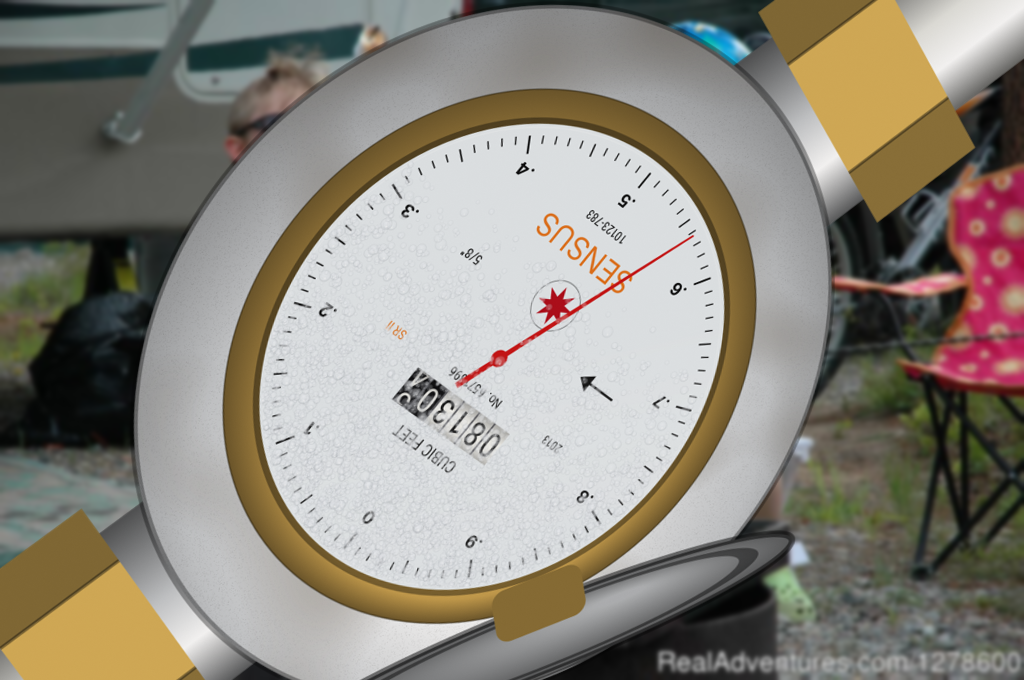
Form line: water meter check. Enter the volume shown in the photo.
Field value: 81303.56 ft³
